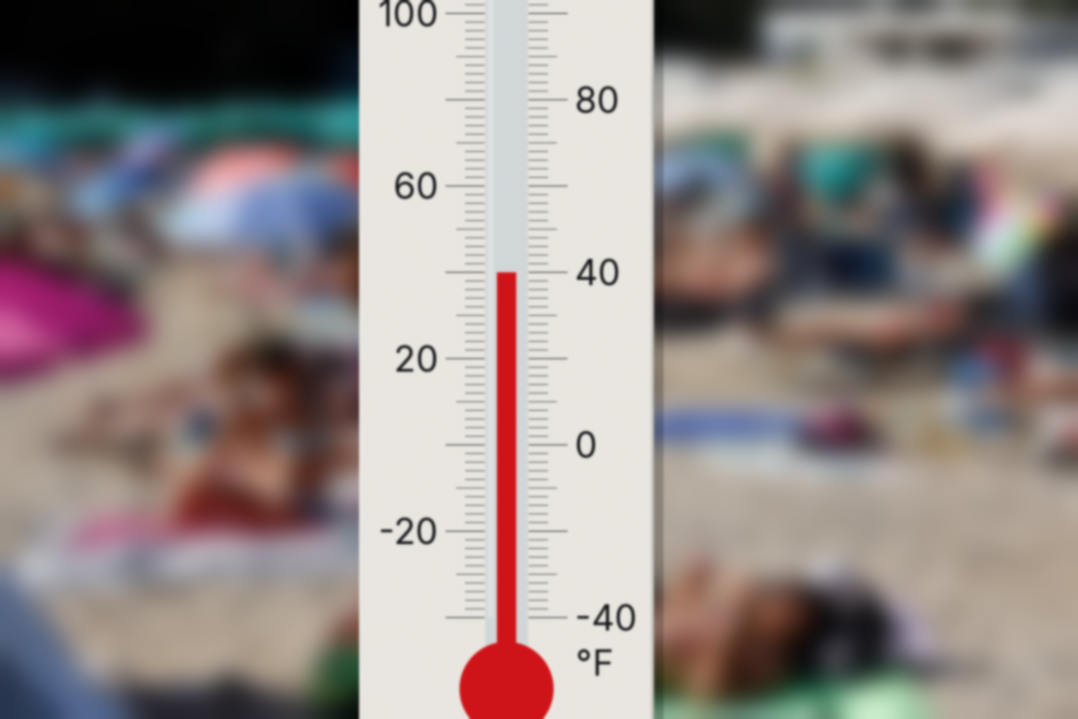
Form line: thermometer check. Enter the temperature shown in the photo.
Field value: 40 °F
